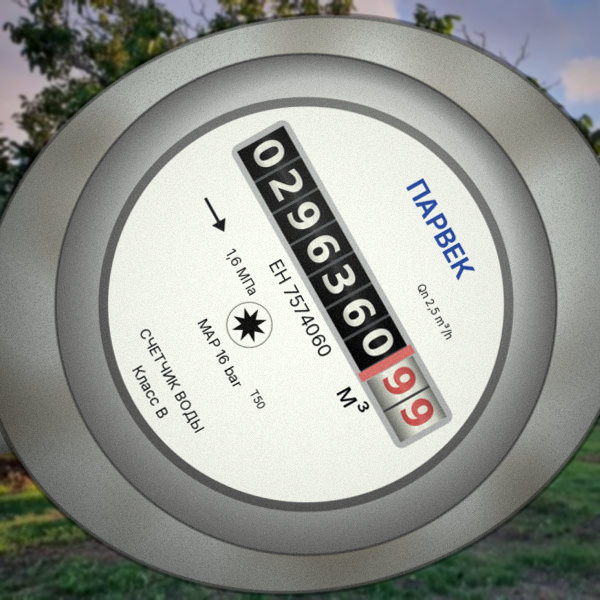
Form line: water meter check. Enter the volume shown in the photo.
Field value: 296360.99 m³
